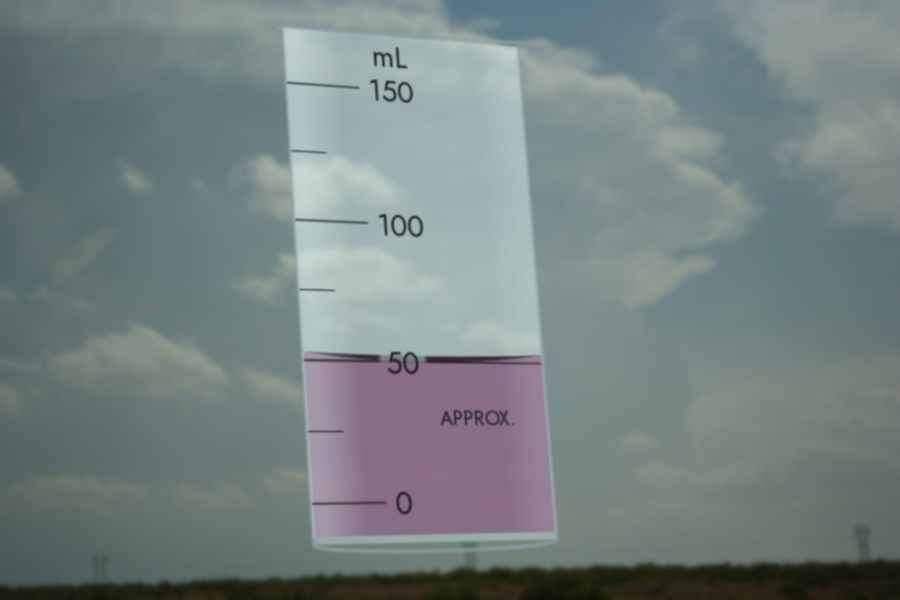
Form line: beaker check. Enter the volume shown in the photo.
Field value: 50 mL
